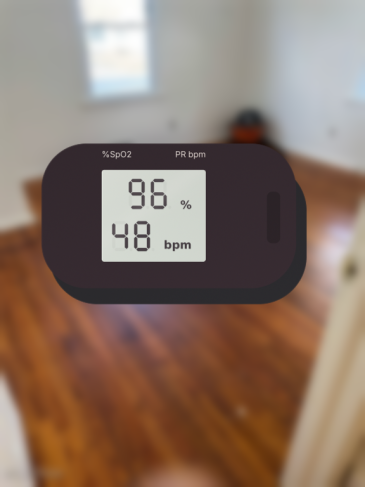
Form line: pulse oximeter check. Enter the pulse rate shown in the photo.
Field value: 48 bpm
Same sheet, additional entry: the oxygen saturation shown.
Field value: 96 %
